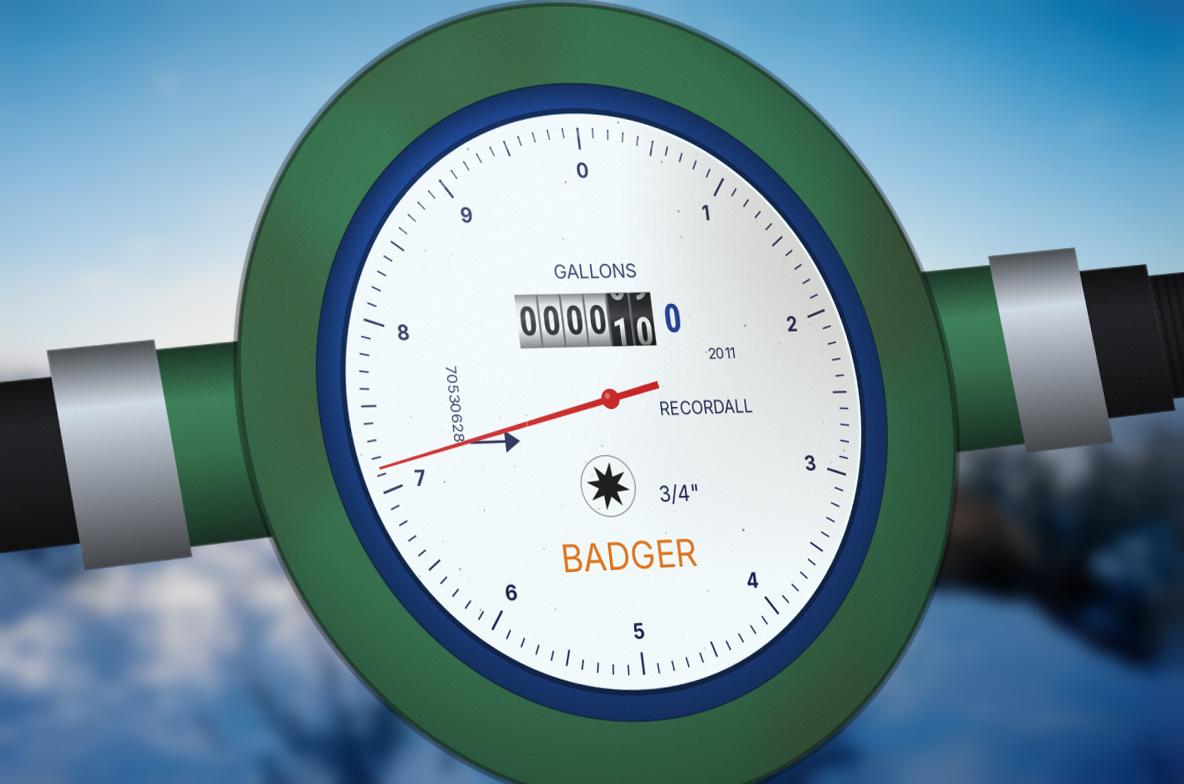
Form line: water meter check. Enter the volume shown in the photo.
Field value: 97.1 gal
